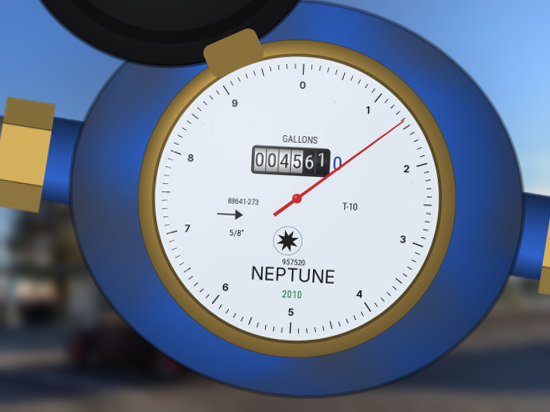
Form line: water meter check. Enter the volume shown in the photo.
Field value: 45611.4 gal
